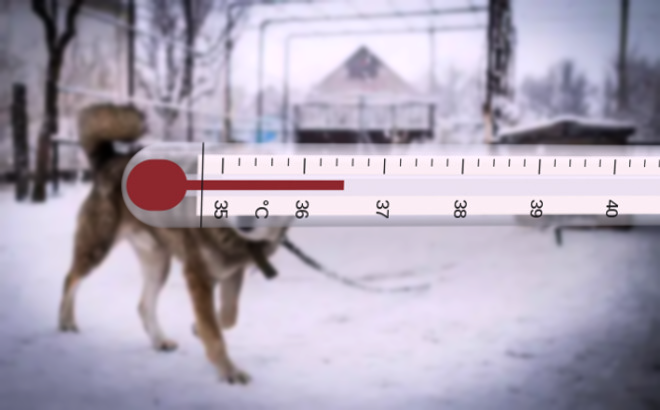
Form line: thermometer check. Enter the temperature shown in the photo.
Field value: 36.5 °C
